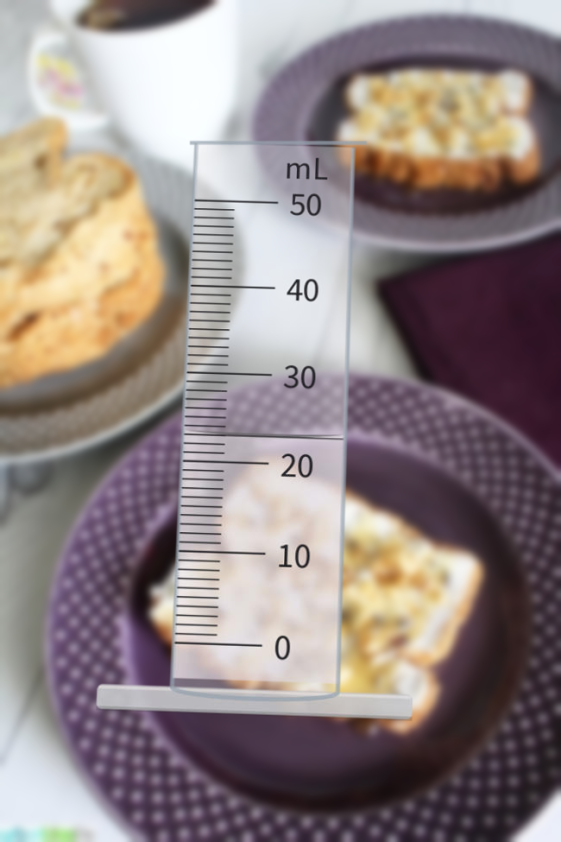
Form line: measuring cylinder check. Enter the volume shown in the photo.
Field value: 23 mL
